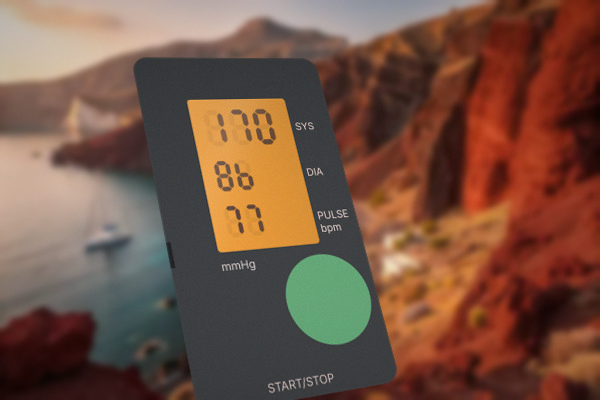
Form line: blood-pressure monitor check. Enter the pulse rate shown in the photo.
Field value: 77 bpm
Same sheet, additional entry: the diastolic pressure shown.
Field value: 86 mmHg
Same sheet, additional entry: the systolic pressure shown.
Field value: 170 mmHg
